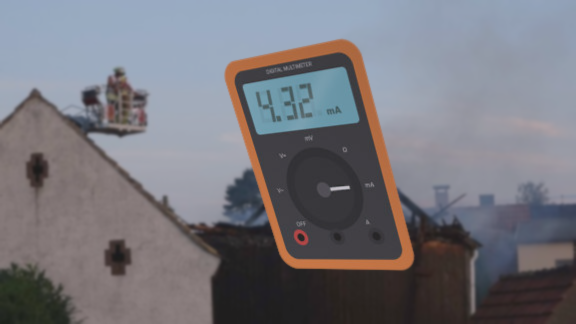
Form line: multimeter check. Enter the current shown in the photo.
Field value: 4.32 mA
